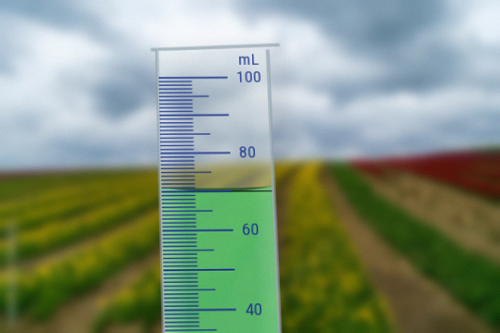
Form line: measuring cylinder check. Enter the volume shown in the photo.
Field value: 70 mL
